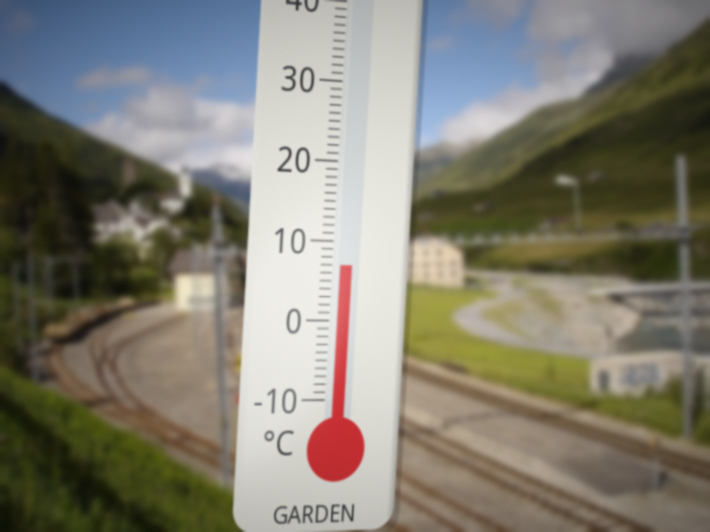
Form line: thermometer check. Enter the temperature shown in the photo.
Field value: 7 °C
